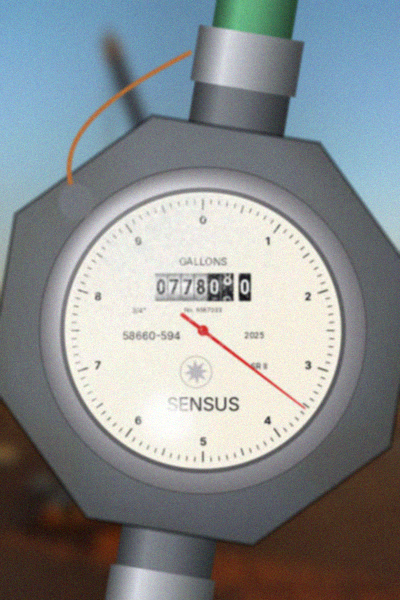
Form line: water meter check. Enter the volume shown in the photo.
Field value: 778083.5 gal
